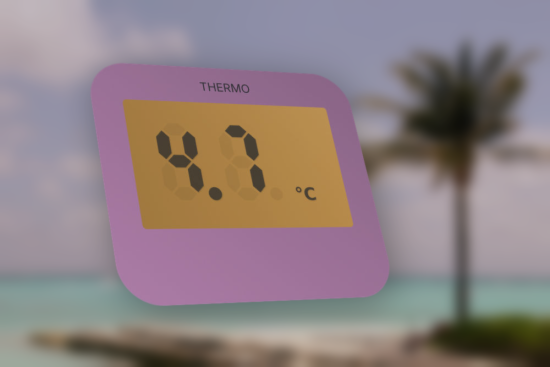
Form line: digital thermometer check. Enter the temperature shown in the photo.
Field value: 4.7 °C
